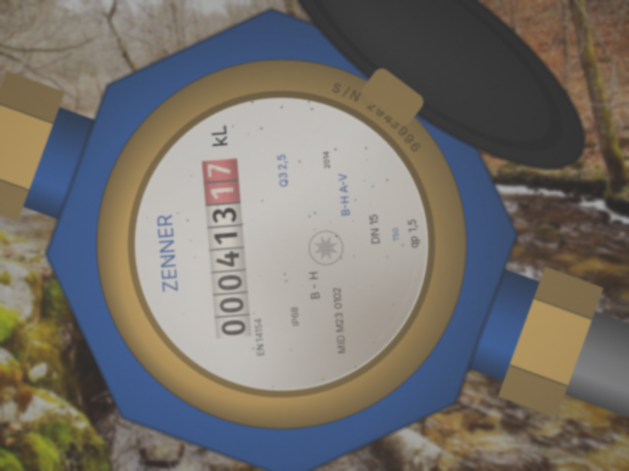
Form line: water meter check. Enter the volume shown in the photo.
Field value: 413.17 kL
